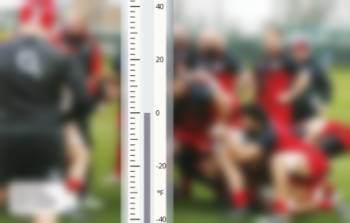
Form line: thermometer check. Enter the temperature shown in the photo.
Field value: 0 °F
